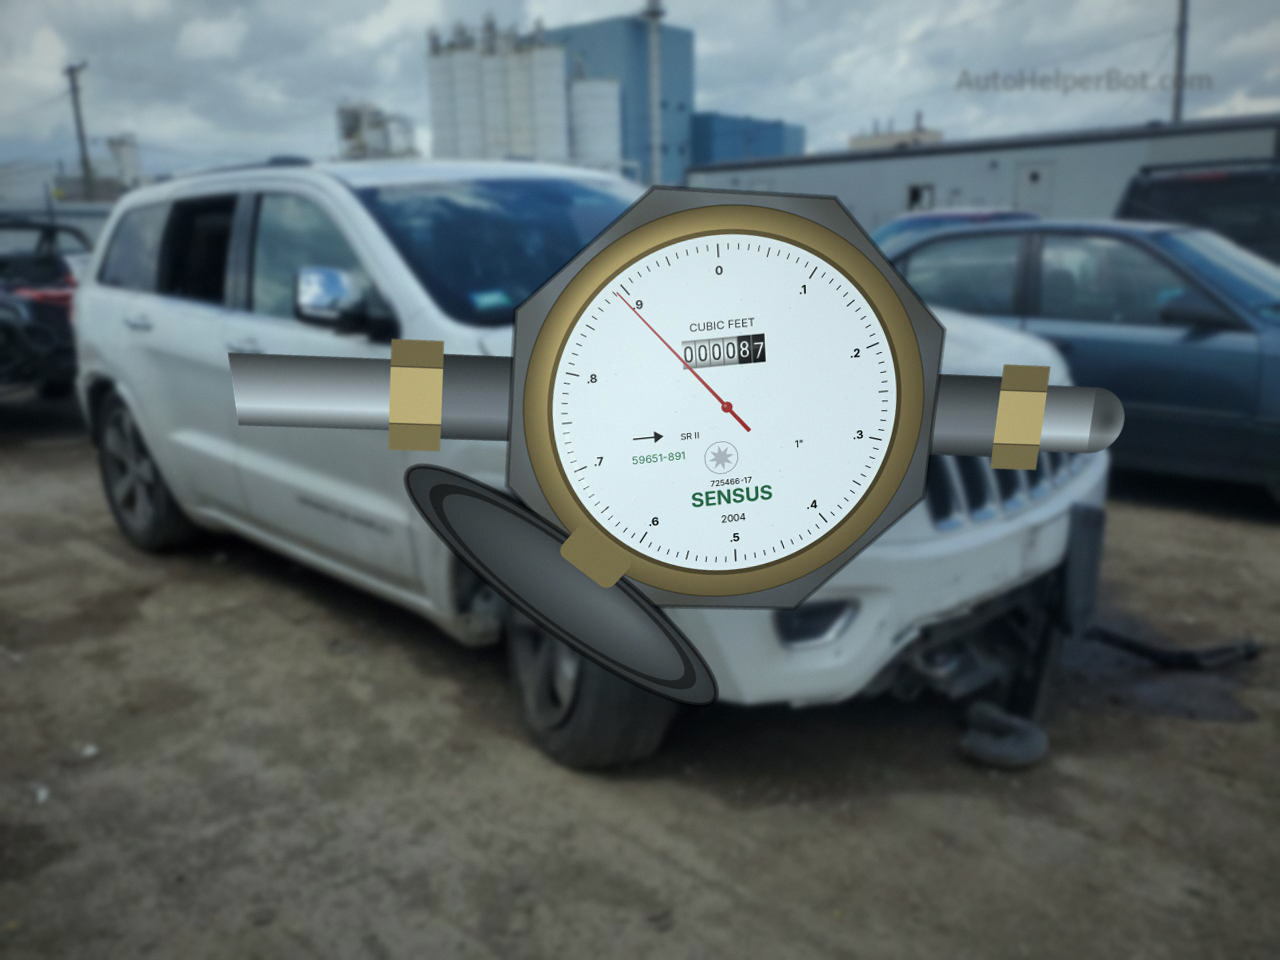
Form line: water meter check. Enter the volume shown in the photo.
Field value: 86.89 ft³
